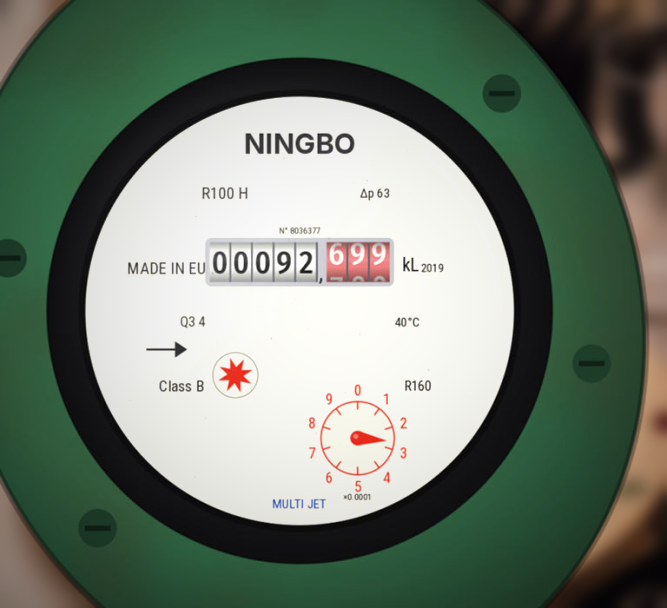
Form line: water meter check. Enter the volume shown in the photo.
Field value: 92.6992 kL
